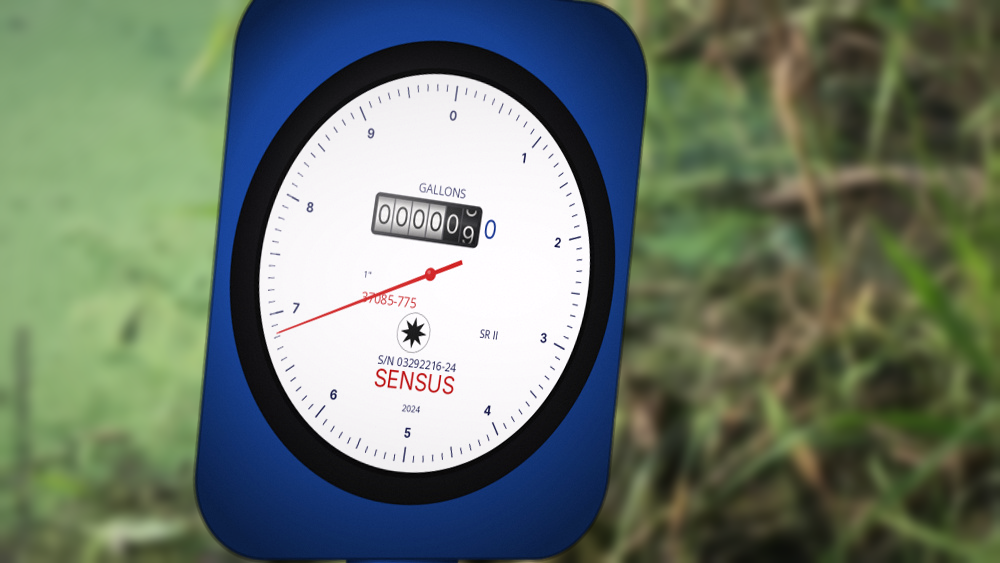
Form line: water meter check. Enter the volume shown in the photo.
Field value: 86.8 gal
